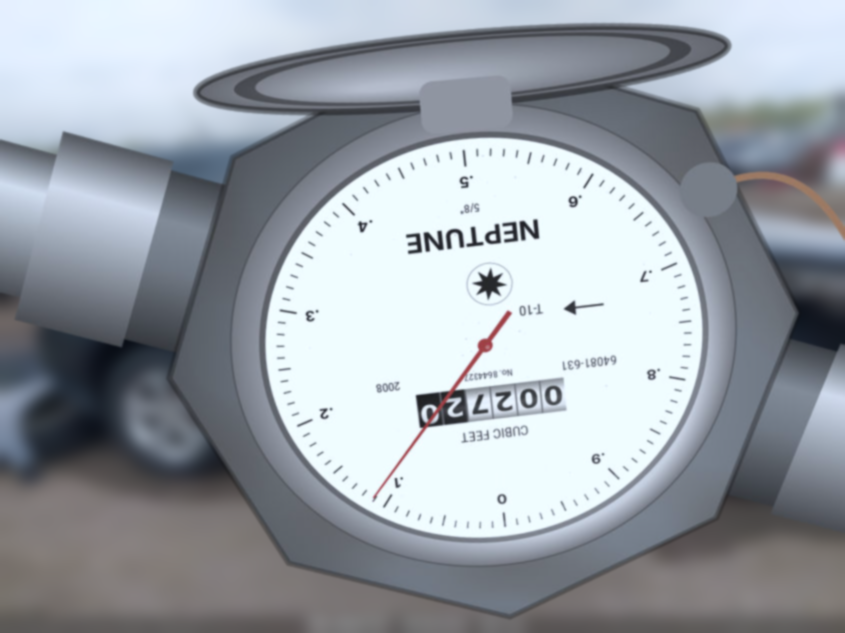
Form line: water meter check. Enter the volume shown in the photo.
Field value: 2720.11 ft³
